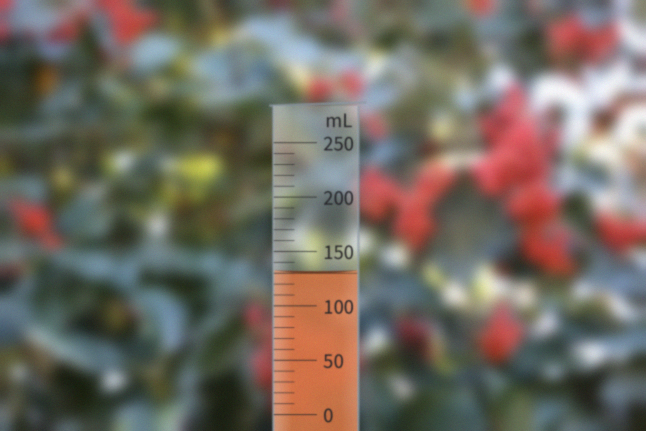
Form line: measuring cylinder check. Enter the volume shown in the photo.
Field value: 130 mL
